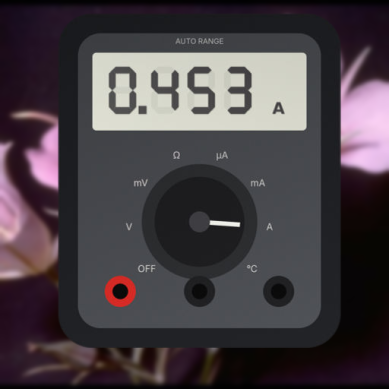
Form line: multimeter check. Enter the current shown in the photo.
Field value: 0.453 A
